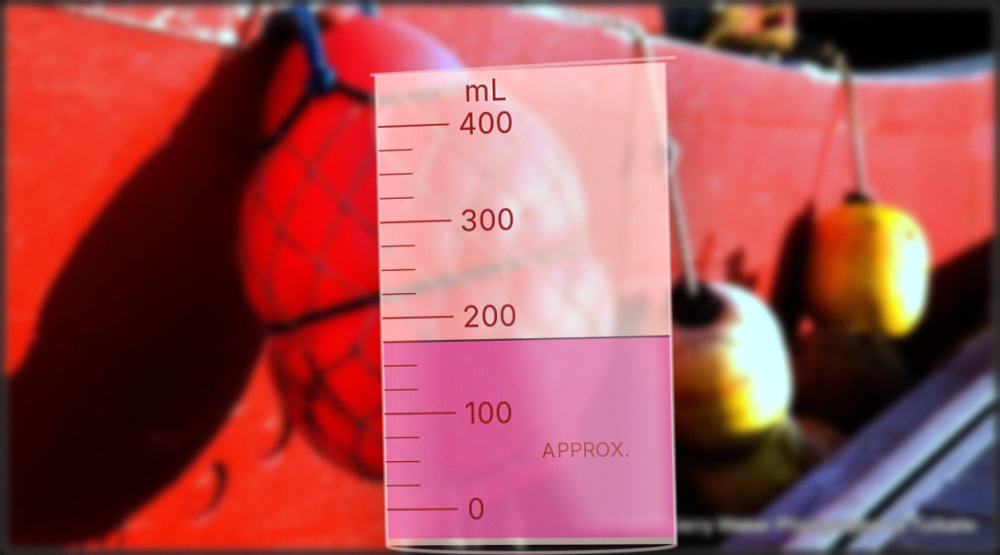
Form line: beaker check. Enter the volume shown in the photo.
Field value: 175 mL
